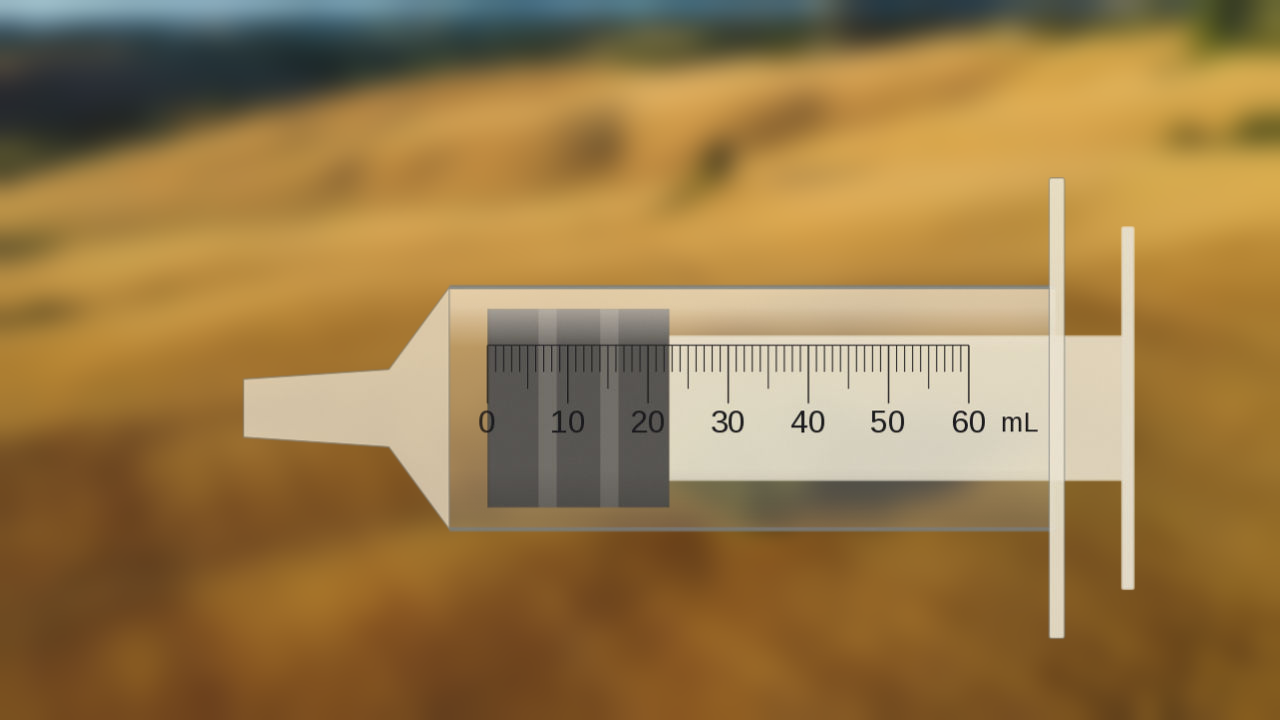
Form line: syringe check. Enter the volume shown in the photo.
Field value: 0 mL
